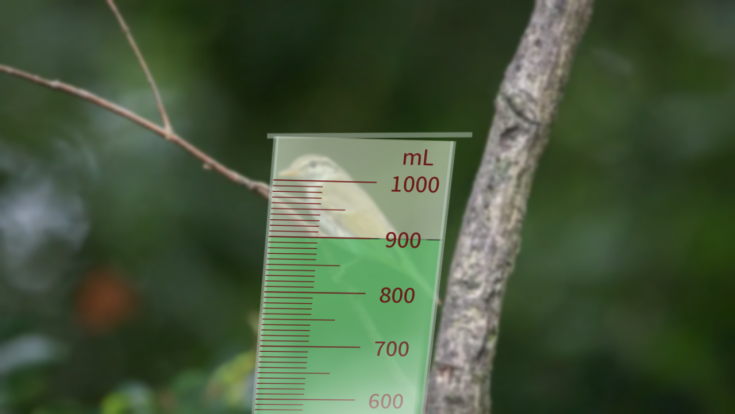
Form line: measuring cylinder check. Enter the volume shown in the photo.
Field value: 900 mL
